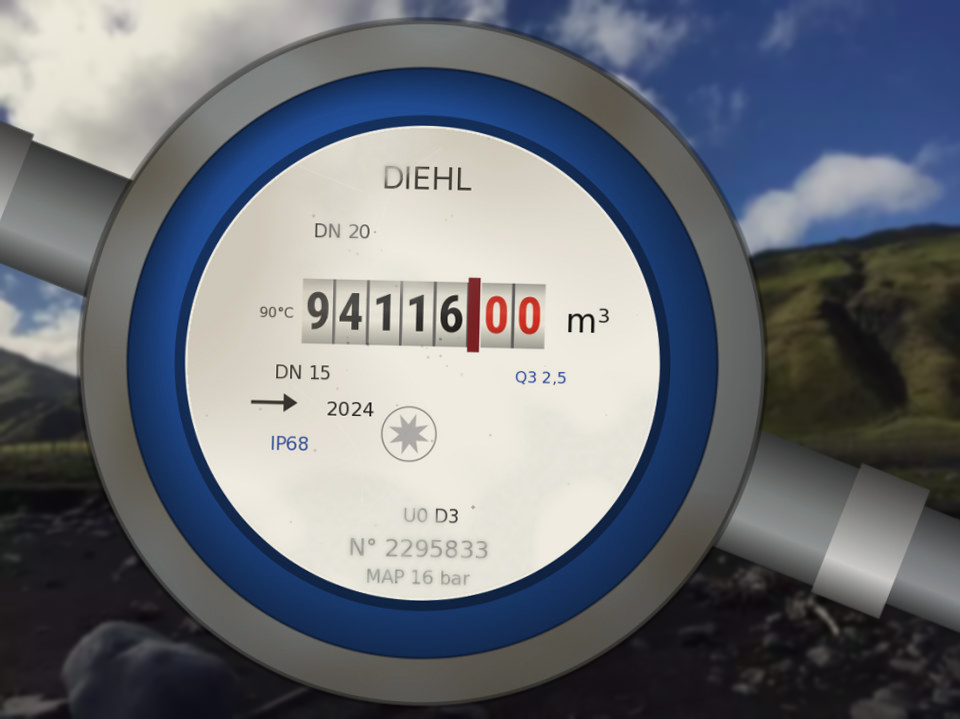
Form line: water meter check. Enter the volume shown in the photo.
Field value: 94116.00 m³
